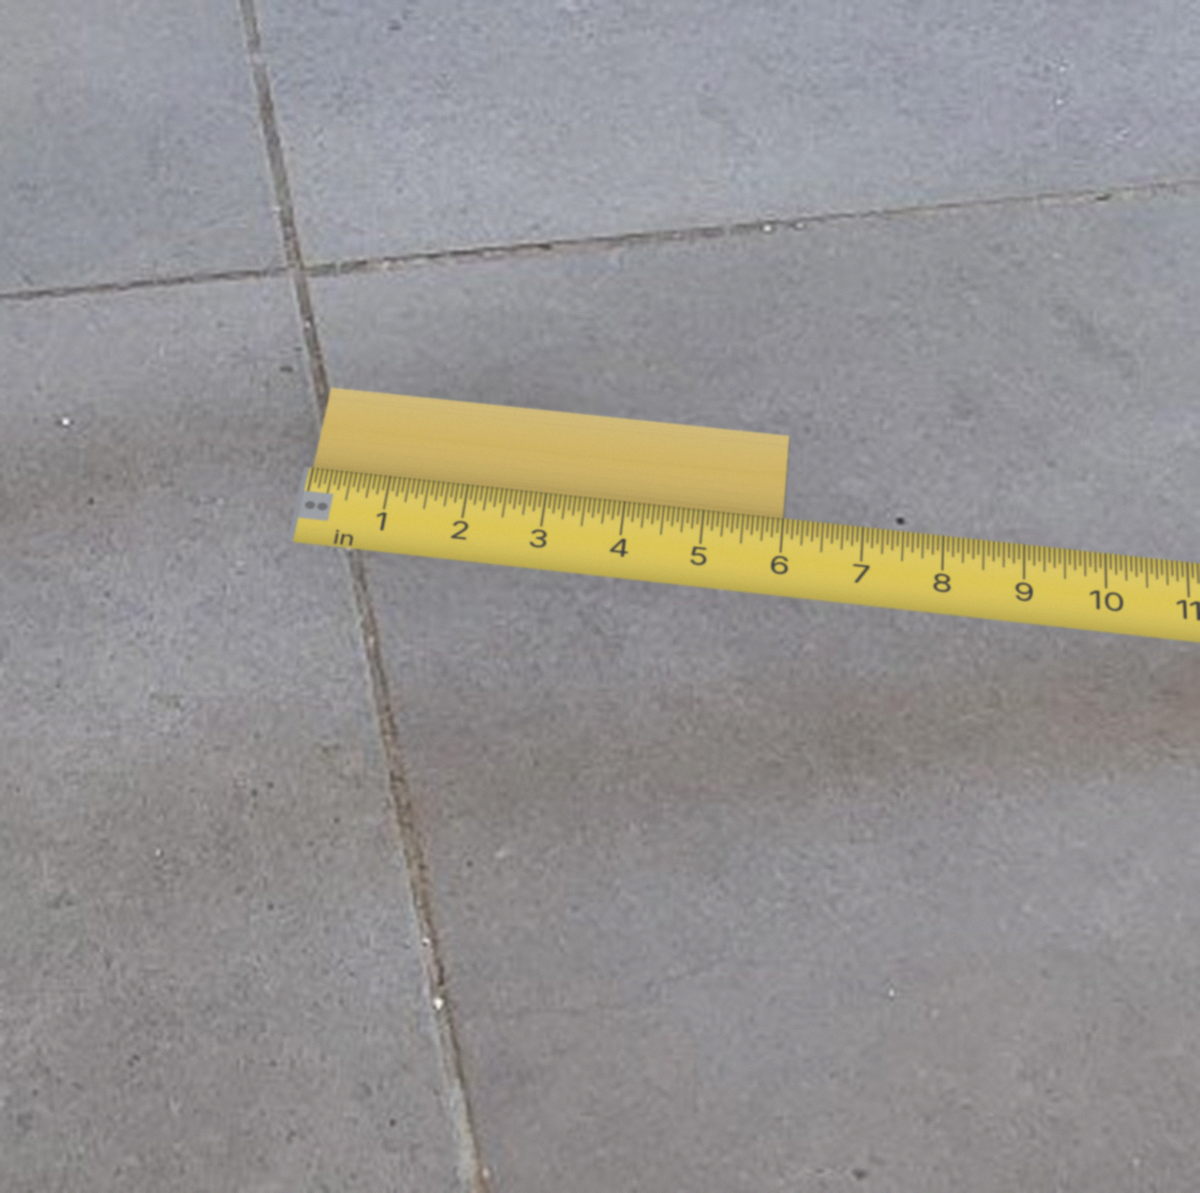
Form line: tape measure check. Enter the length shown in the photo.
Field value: 6 in
